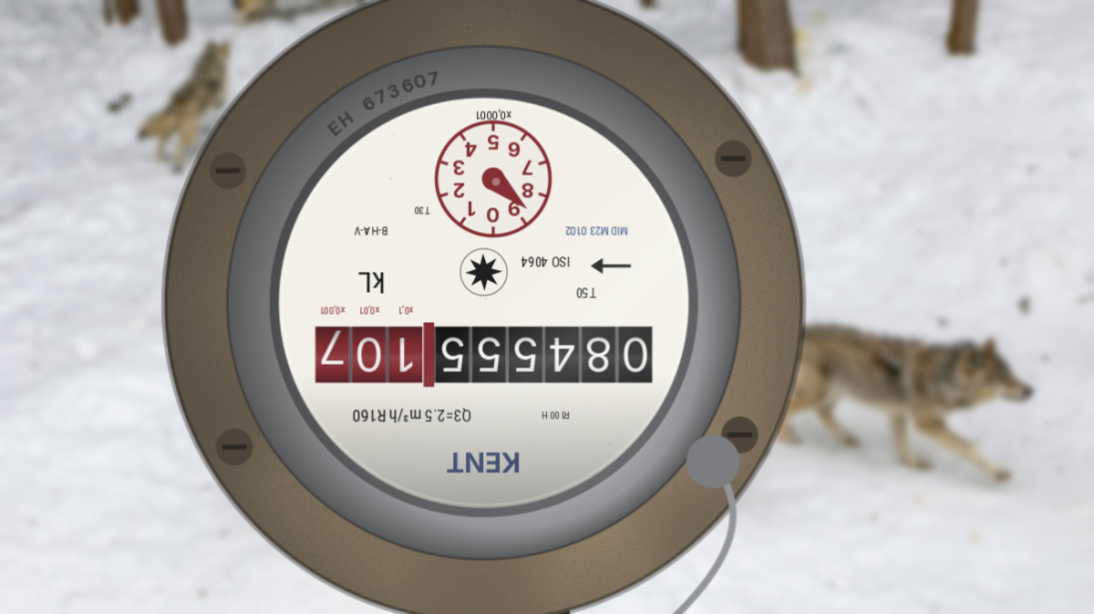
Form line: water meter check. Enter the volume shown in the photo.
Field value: 84555.1068 kL
